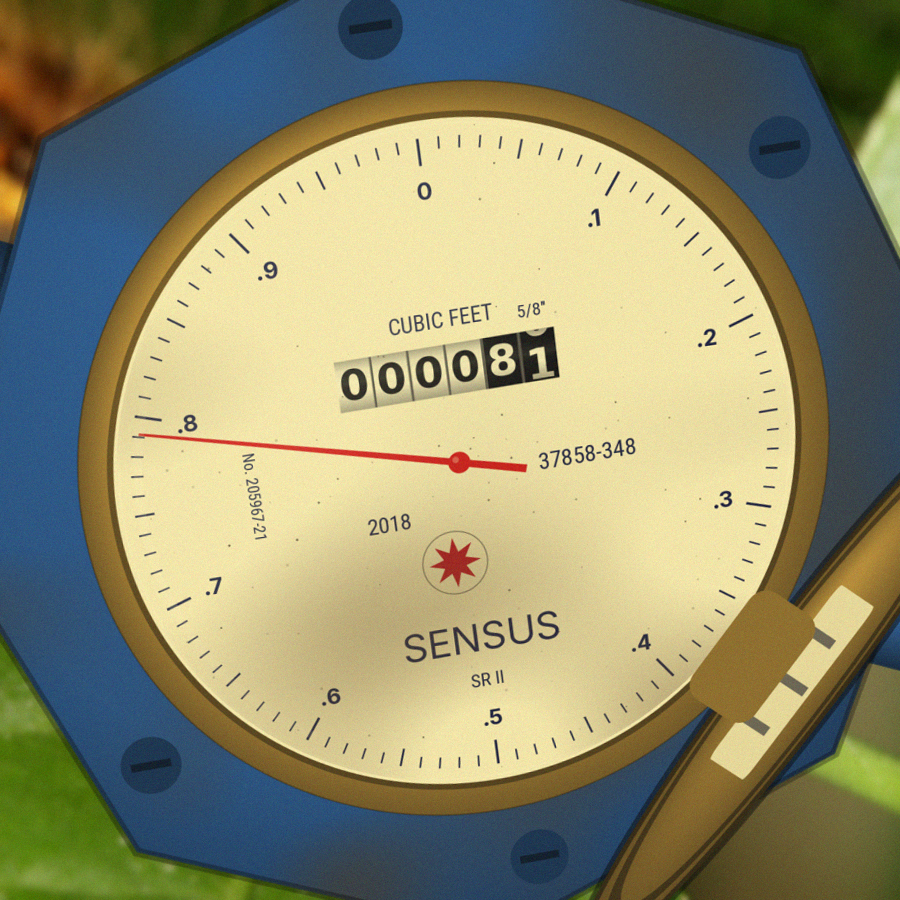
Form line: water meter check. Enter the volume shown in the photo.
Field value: 80.79 ft³
